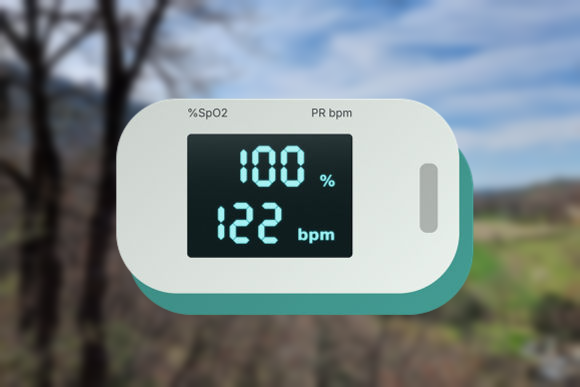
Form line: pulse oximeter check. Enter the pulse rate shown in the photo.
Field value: 122 bpm
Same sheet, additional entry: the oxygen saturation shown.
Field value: 100 %
